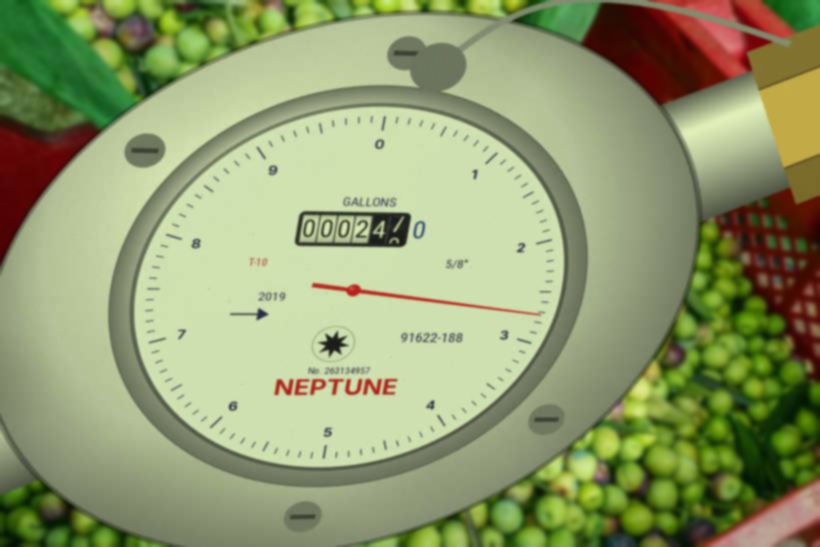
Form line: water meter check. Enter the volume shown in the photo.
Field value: 2472.7 gal
